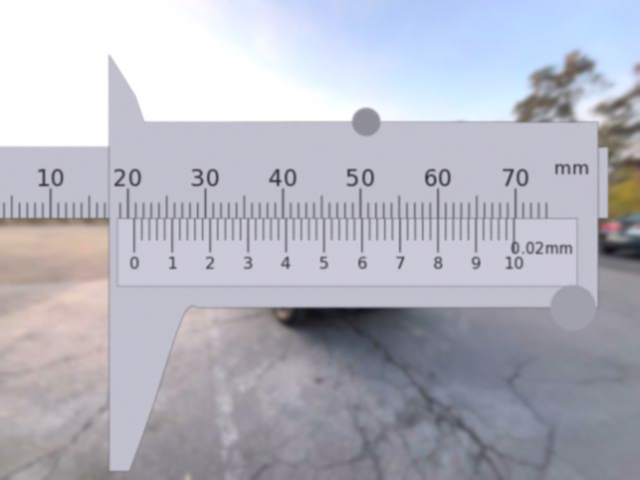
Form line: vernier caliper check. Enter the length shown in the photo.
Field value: 20.8 mm
